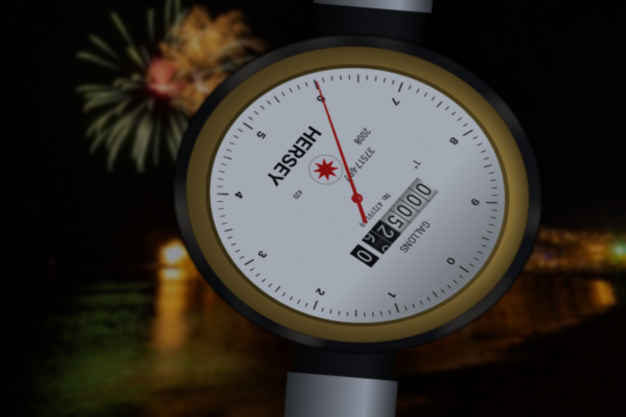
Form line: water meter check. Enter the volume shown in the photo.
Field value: 5256.0 gal
